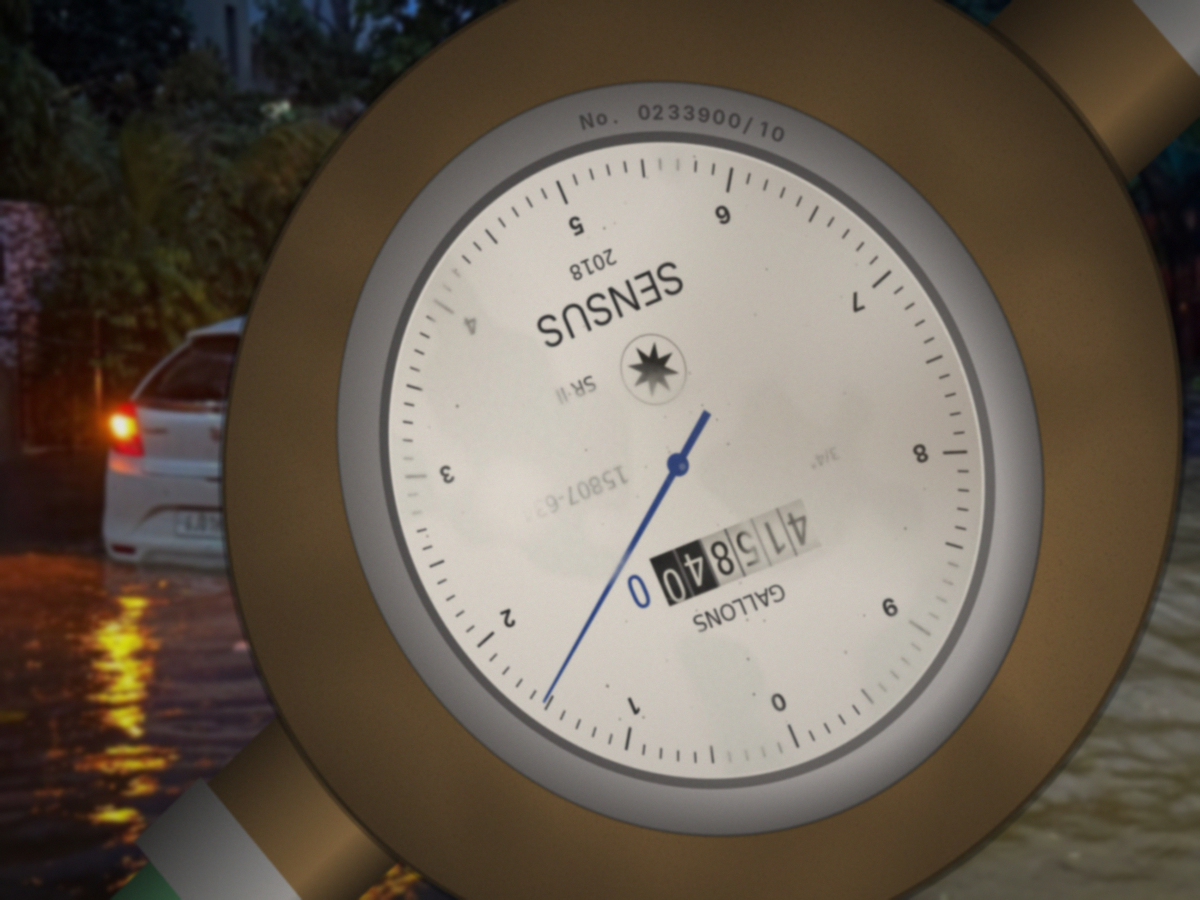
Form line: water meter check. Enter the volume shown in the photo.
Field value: 4158401.5 gal
